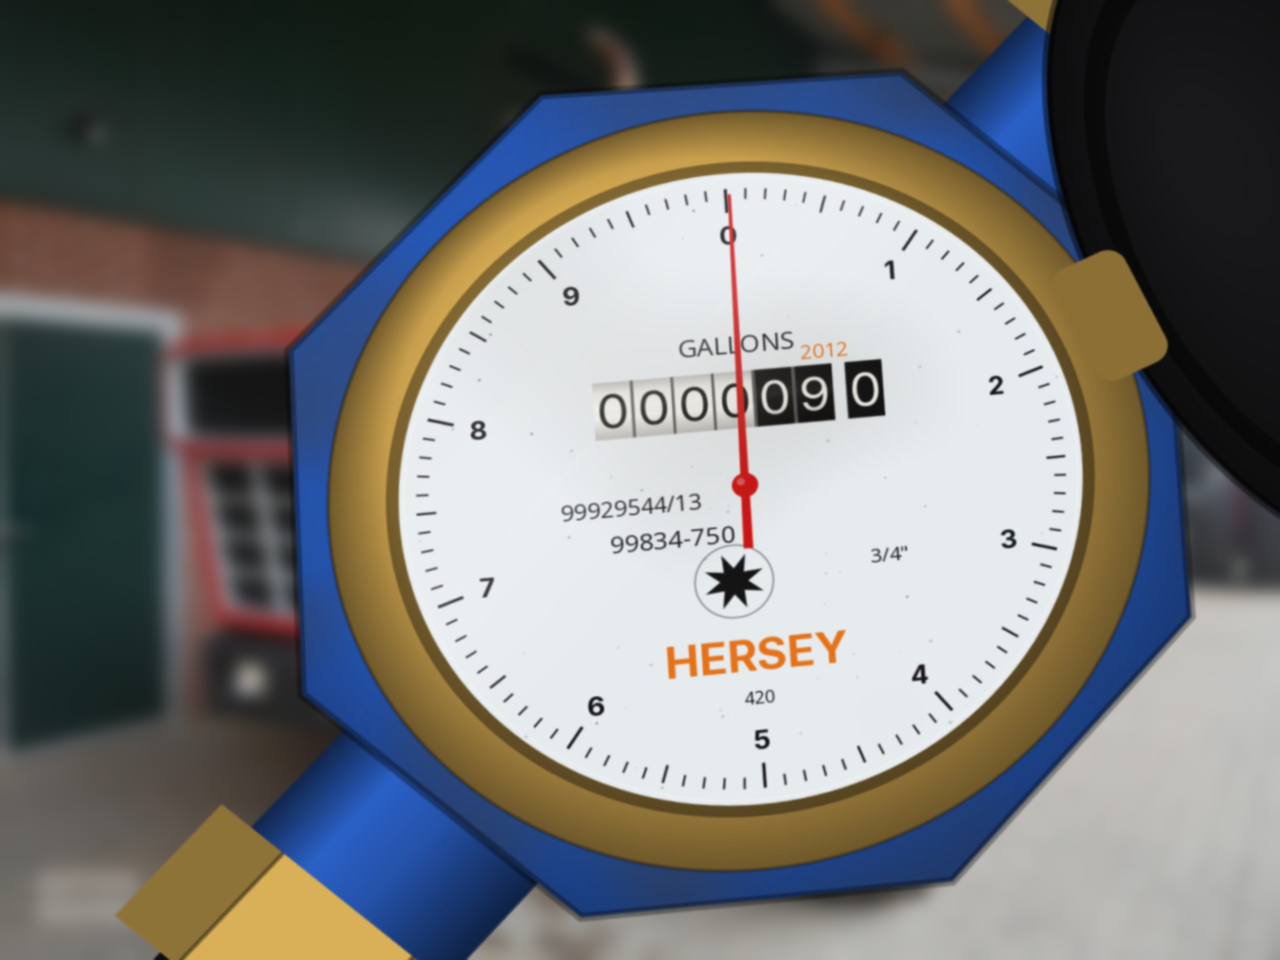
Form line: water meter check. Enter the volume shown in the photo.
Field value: 90.0 gal
